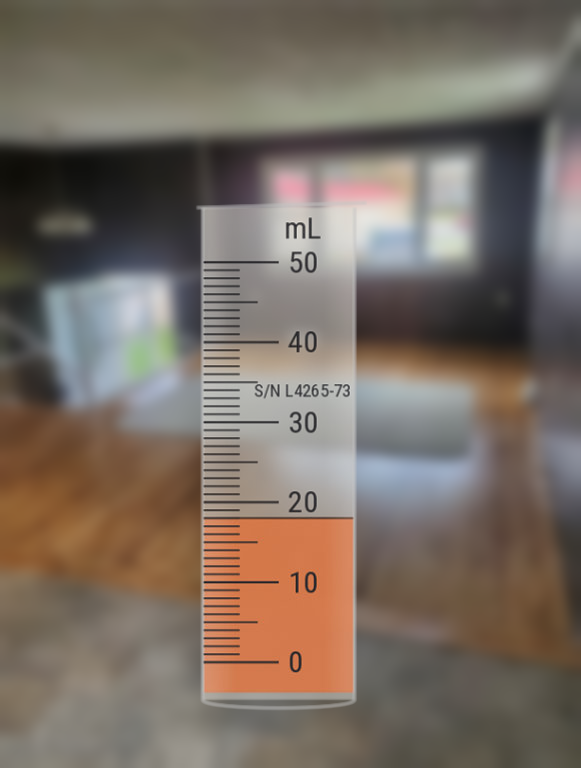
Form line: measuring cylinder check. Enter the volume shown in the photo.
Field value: 18 mL
